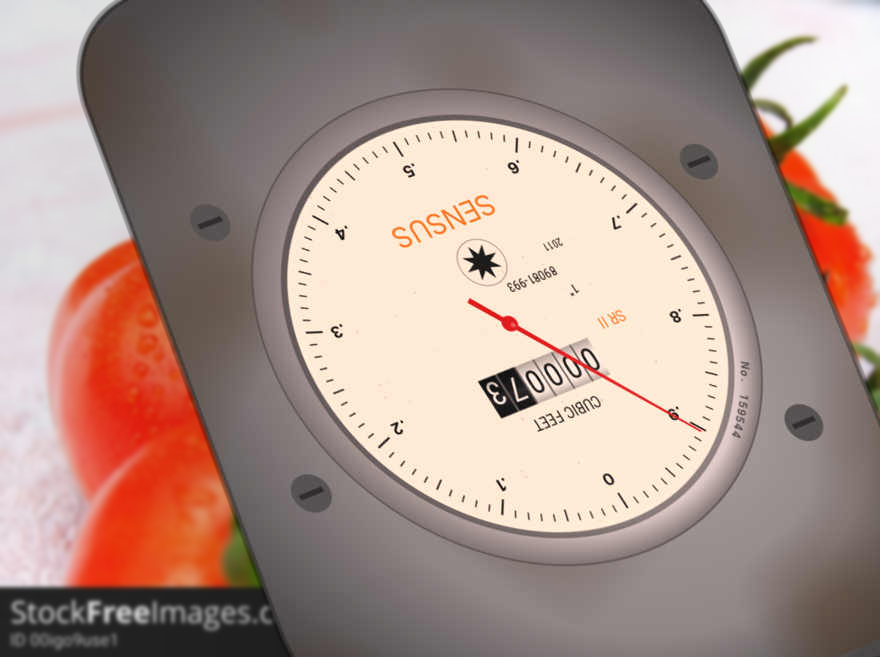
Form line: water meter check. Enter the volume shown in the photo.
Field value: 72.90 ft³
